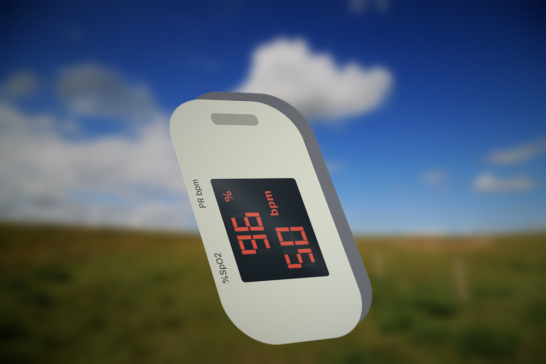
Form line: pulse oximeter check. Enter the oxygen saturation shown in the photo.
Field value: 96 %
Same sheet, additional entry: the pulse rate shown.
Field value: 50 bpm
